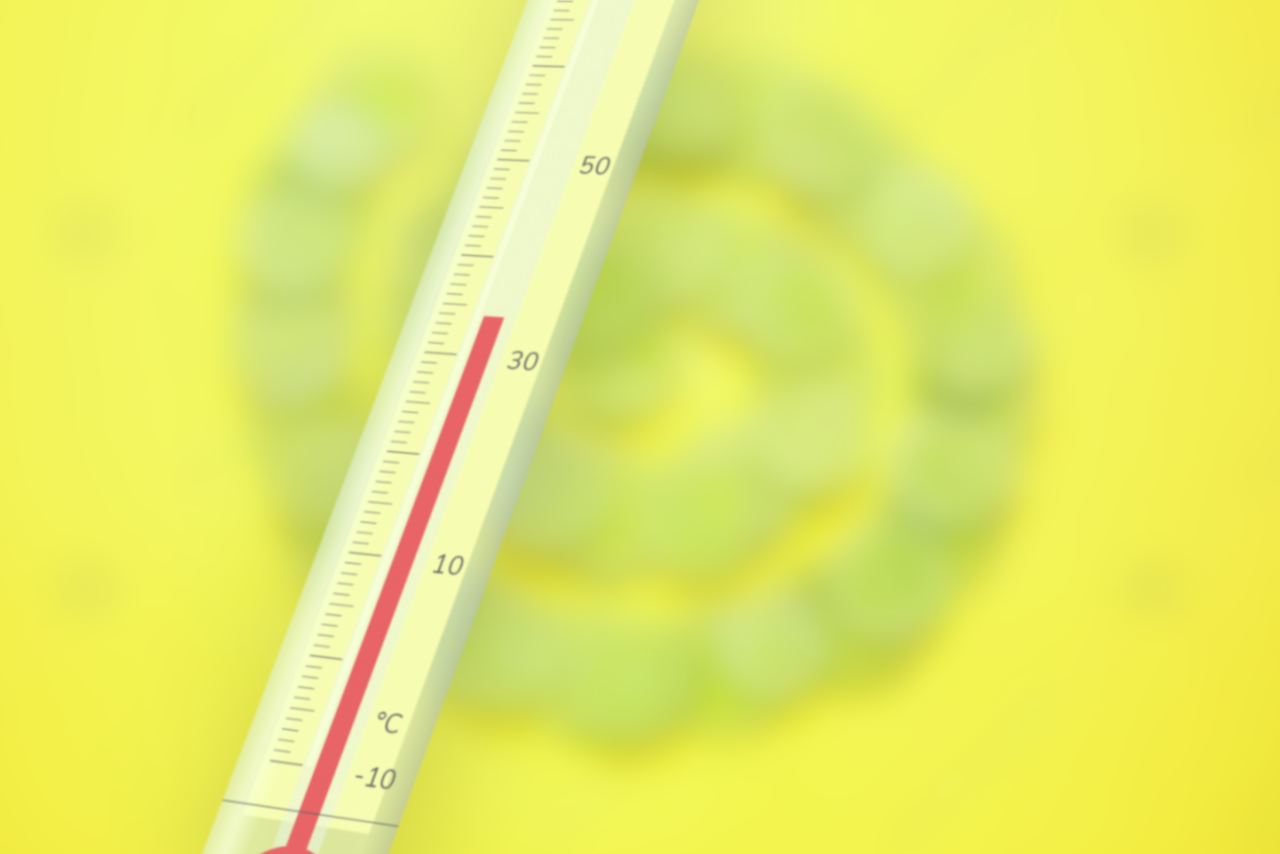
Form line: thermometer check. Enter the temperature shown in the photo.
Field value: 34 °C
